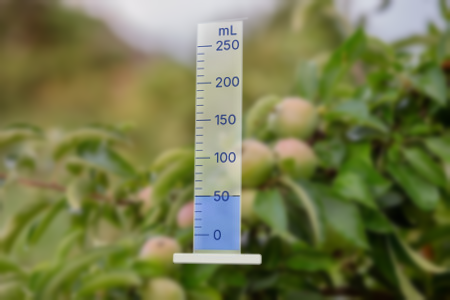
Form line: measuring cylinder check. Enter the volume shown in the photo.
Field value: 50 mL
